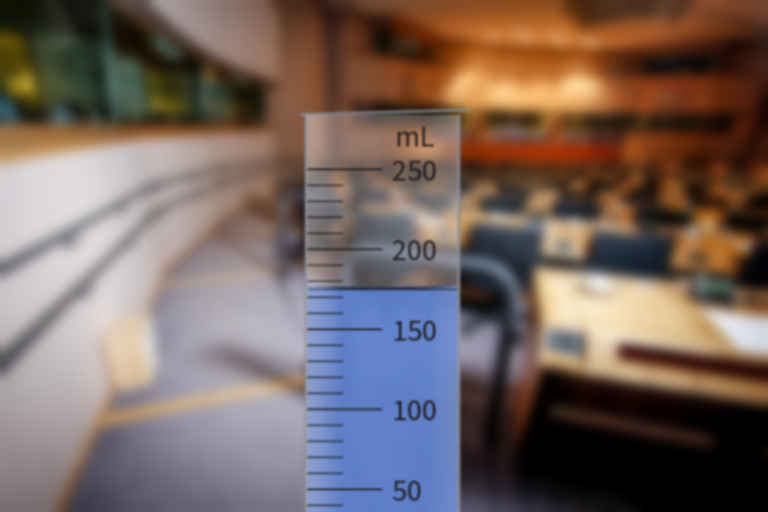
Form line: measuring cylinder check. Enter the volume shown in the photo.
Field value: 175 mL
